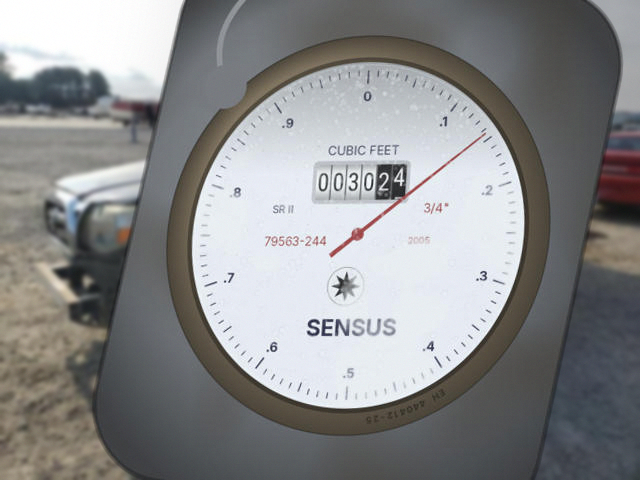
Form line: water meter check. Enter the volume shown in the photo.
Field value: 3024.14 ft³
